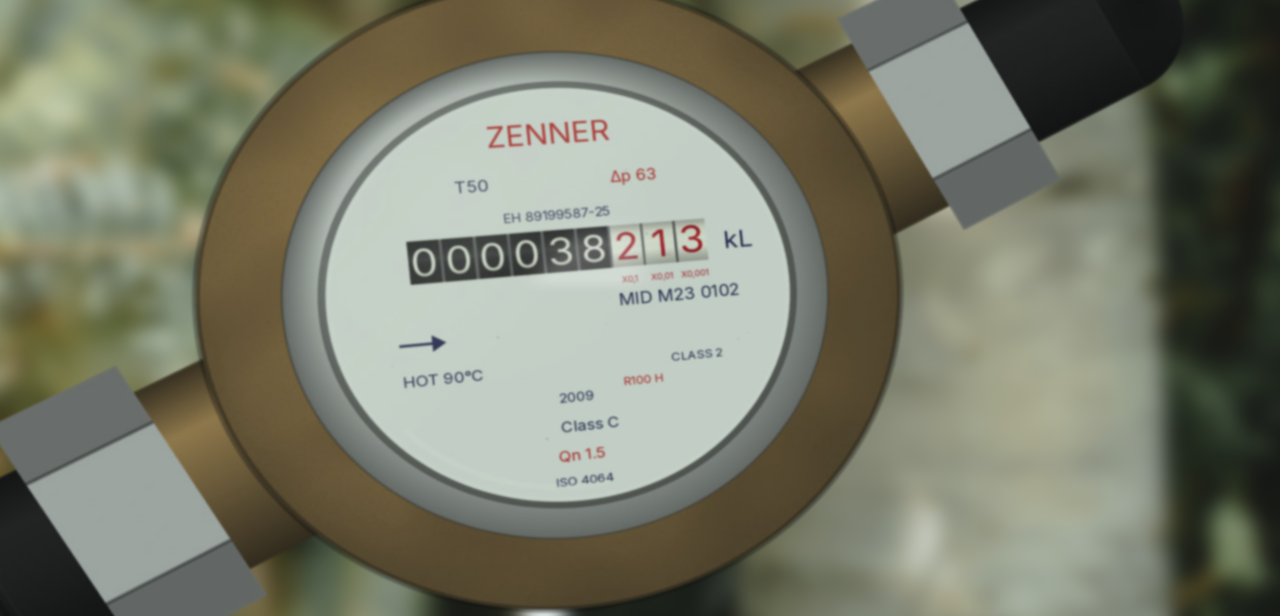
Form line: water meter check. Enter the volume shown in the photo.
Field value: 38.213 kL
